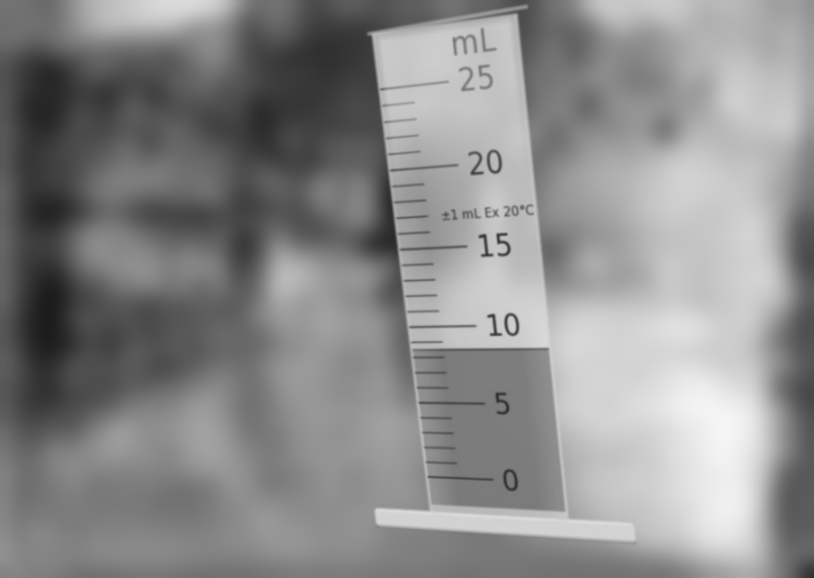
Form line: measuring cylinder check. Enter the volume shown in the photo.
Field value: 8.5 mL
